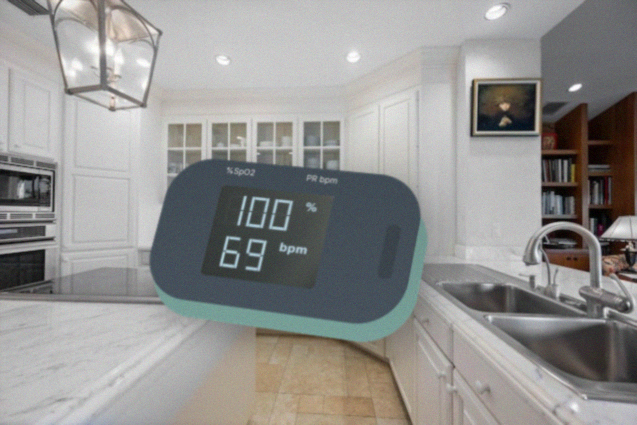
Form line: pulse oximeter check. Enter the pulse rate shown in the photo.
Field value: 69 bpm
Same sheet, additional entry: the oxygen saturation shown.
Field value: 100 %
